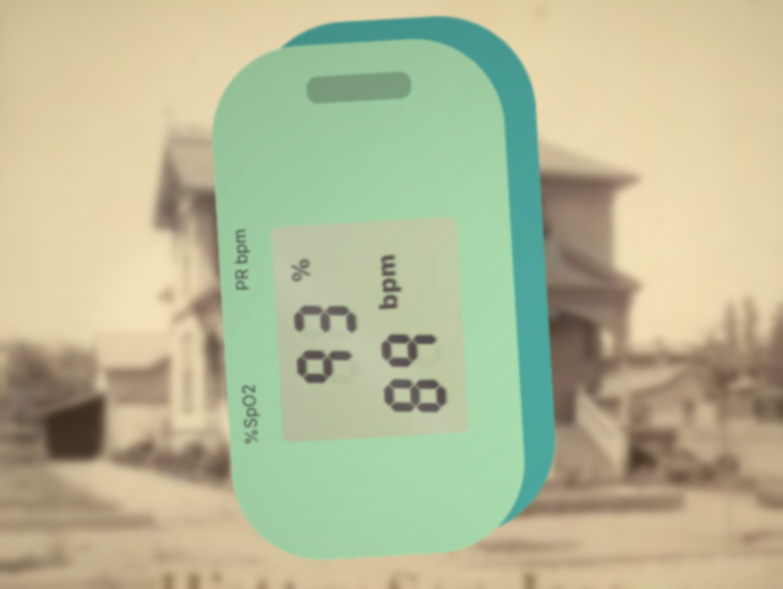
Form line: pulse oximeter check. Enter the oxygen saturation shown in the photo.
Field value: 93 %
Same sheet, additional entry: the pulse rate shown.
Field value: 89 bpm
